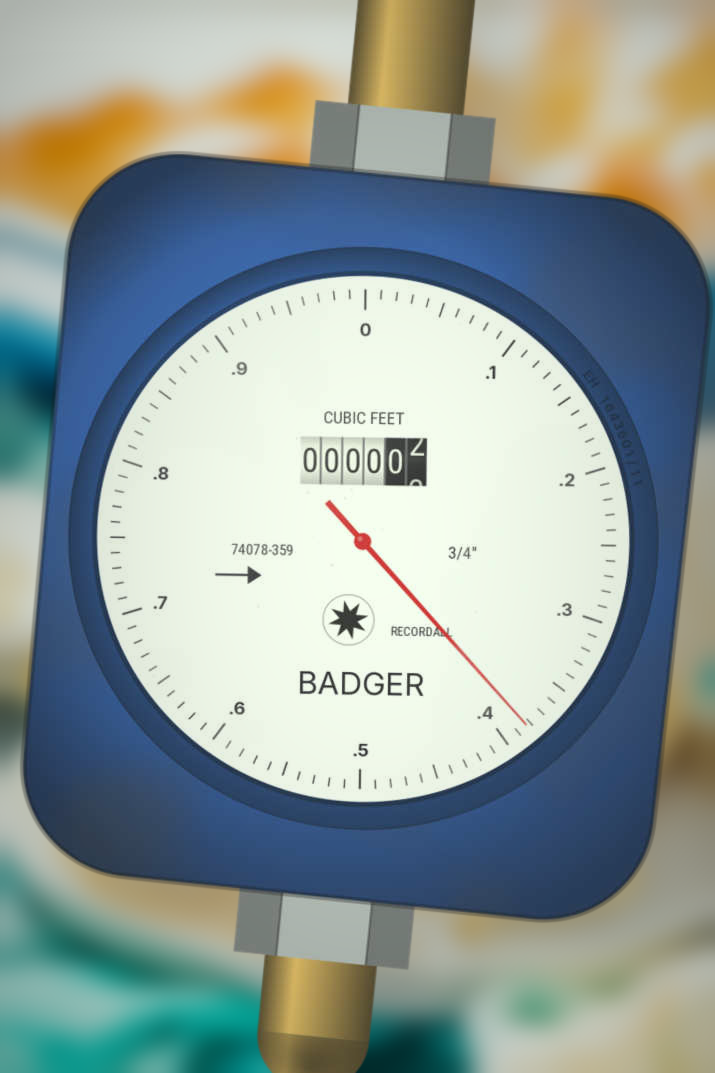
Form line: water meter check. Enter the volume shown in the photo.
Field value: 2.38 ft³
